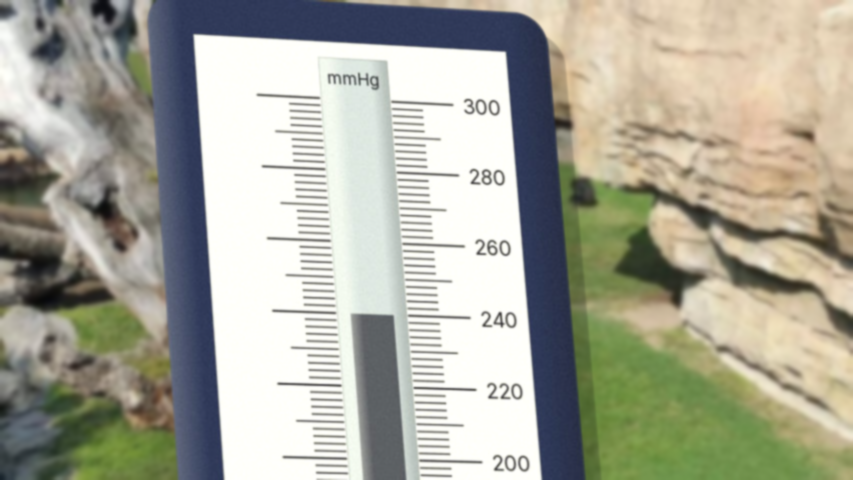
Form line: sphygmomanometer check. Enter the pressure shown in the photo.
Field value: 240 mmHg
